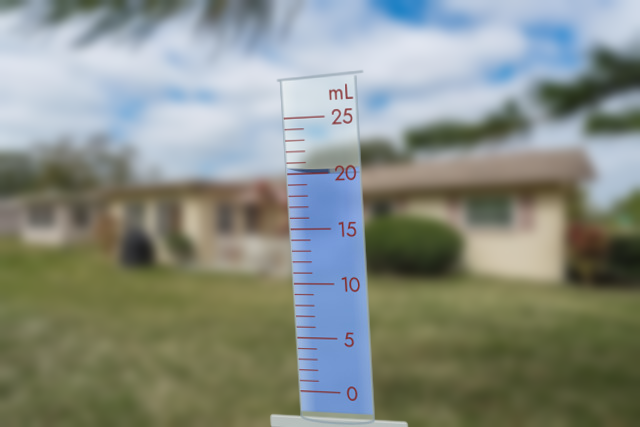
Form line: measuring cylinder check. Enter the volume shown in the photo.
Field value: 20 mL
